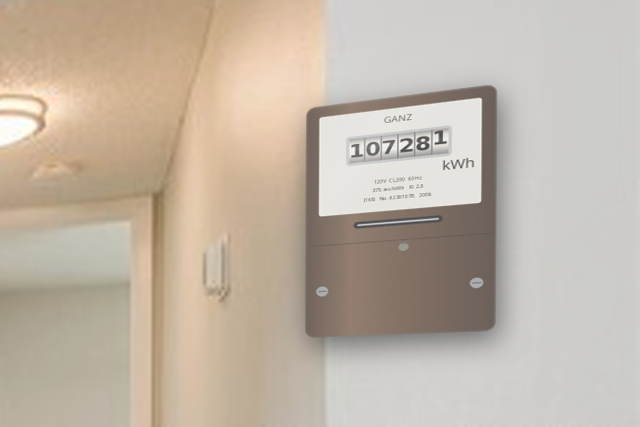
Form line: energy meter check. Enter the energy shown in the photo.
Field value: 107281 kWh
